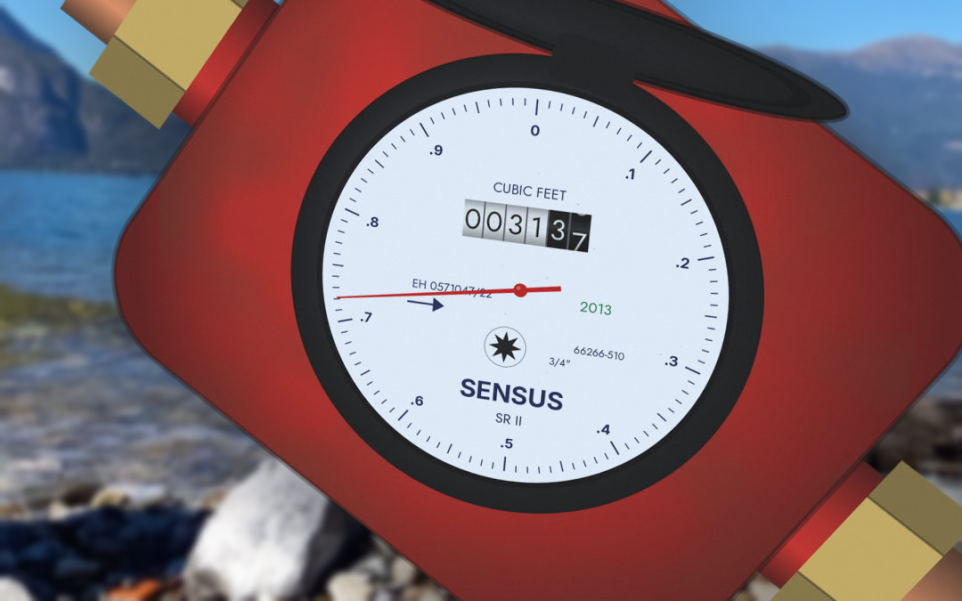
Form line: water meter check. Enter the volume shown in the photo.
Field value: 3136.72 ft³
